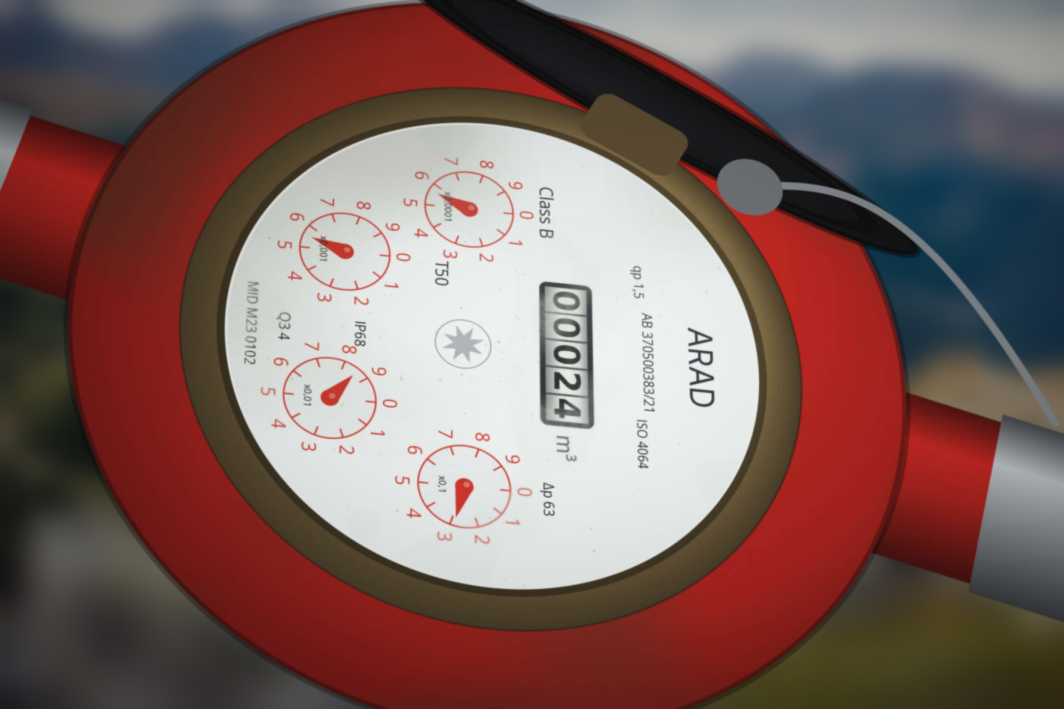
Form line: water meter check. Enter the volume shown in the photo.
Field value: 24.2855 m³
